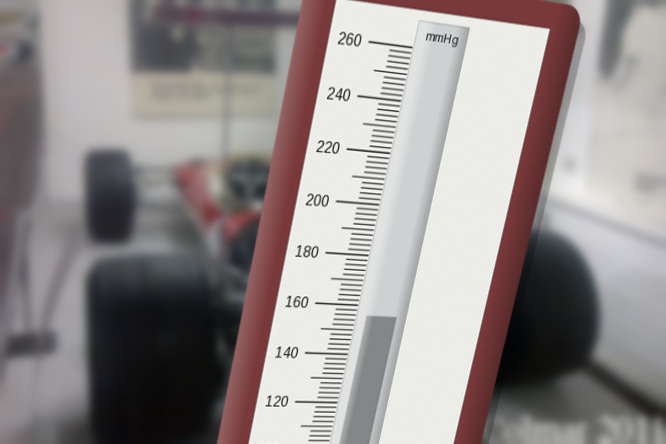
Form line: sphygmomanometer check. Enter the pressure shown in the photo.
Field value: 156 mmHg
